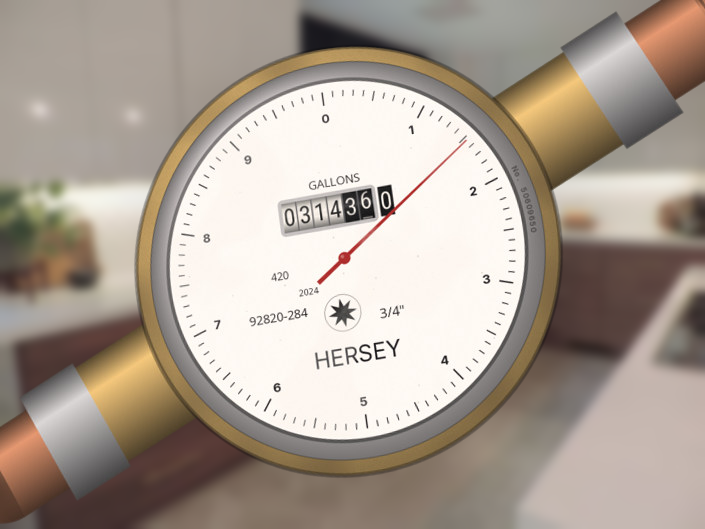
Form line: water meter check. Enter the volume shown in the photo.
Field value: 314361.5 gal
